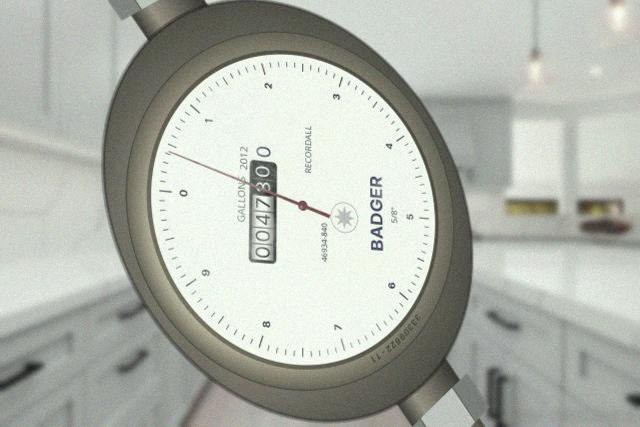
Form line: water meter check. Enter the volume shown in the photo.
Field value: 47300.4 gal
